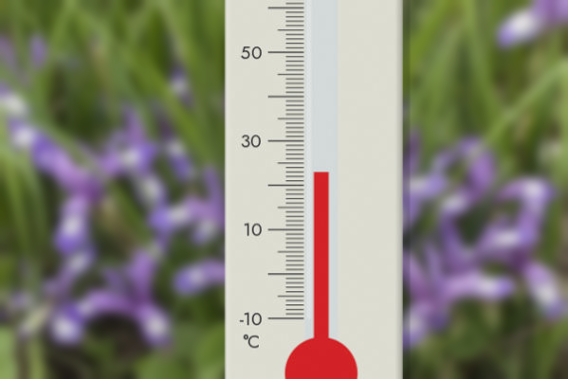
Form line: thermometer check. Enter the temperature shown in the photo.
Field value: 23 °C
